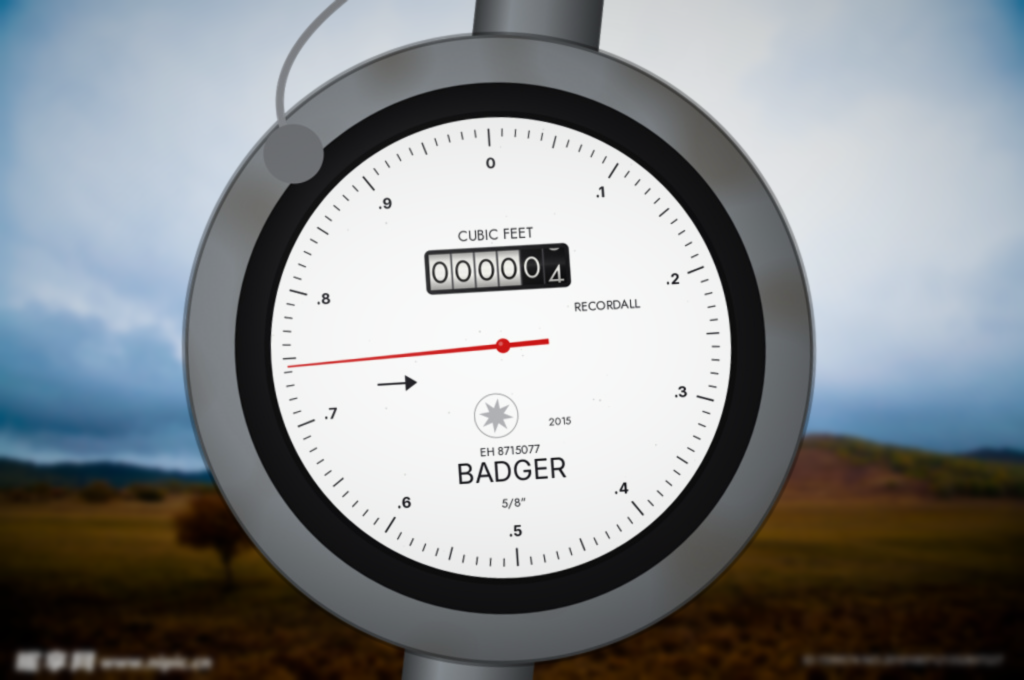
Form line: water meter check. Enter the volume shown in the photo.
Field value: 3.74 ft³
